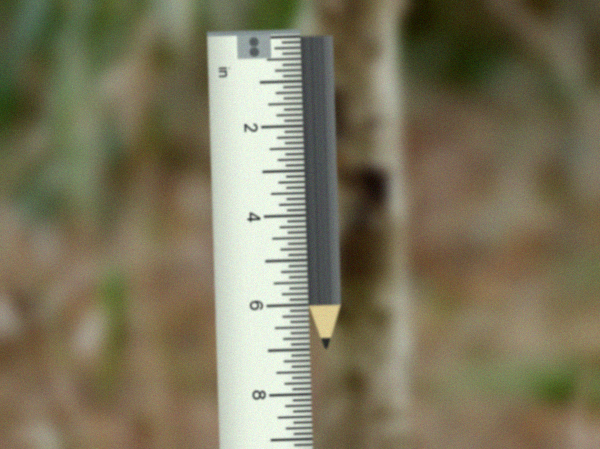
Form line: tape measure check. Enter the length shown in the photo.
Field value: 7 in
